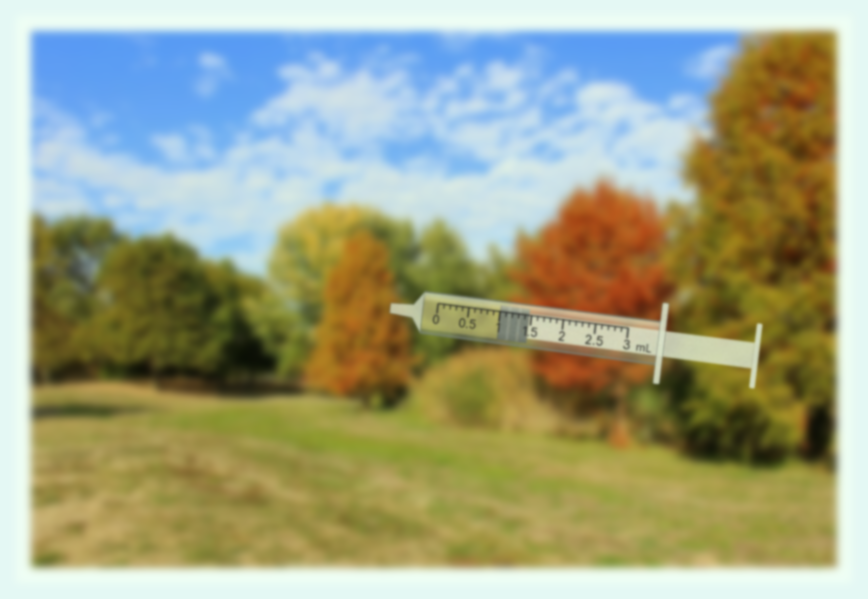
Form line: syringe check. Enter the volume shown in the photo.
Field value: 1 mL
